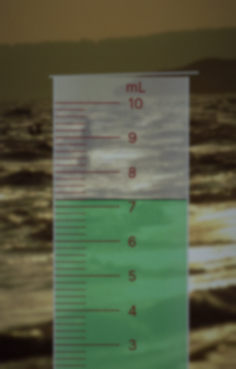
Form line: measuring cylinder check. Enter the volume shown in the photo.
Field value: 7.2 mL
